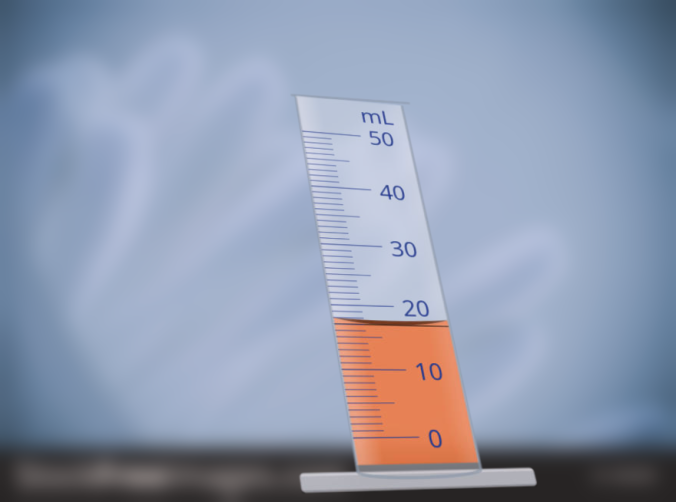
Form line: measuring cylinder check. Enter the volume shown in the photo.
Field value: 17 mL
